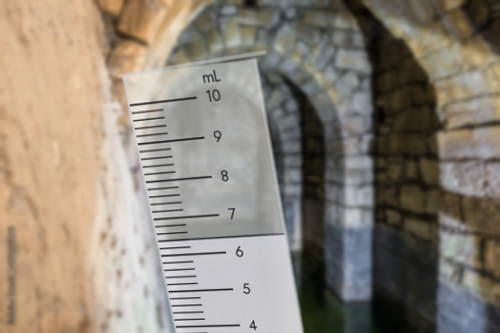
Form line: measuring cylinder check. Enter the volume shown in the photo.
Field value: 6.4 mL
